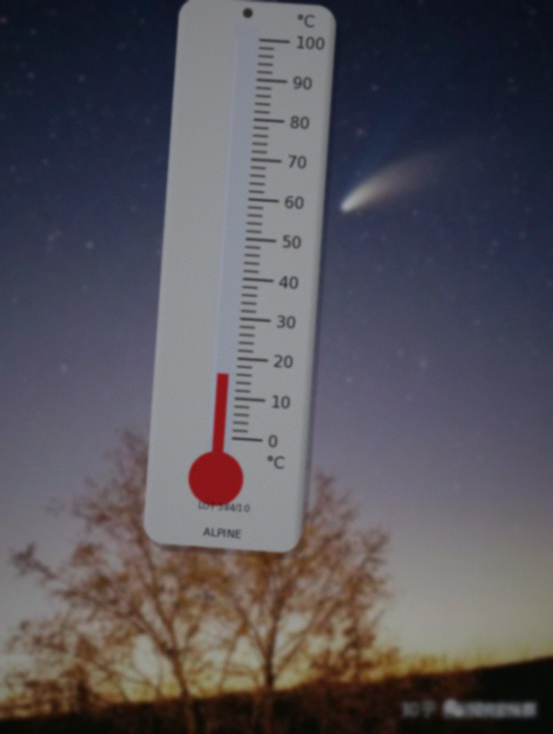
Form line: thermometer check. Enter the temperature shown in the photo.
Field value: 16 °C
